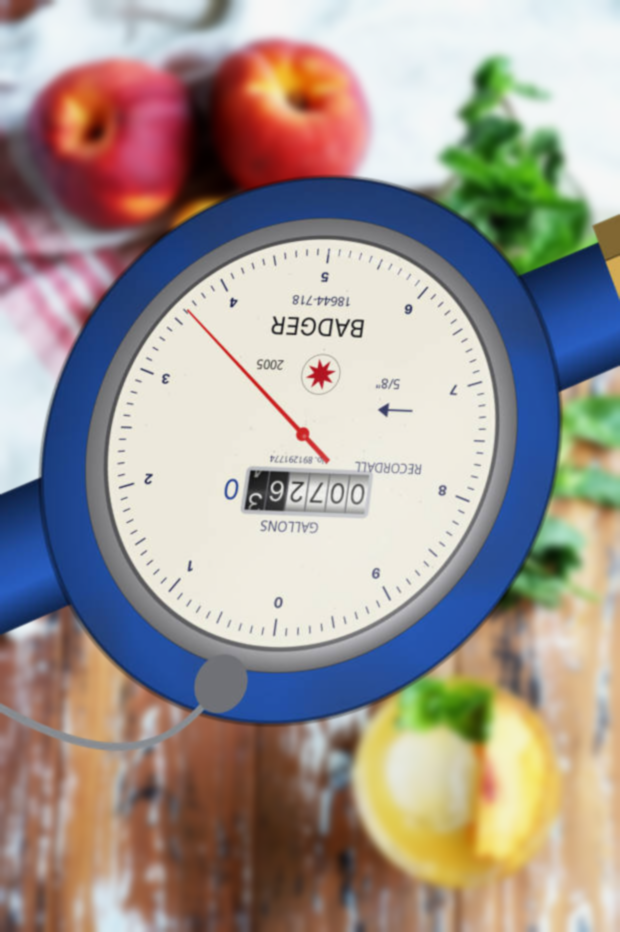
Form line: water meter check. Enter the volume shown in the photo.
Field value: 72633.6 gal
